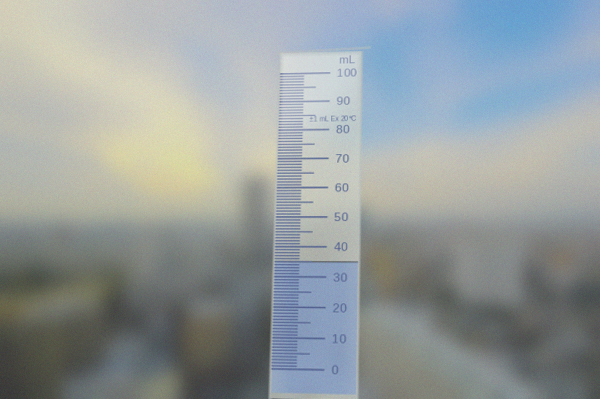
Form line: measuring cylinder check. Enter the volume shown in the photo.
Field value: 35 mL
